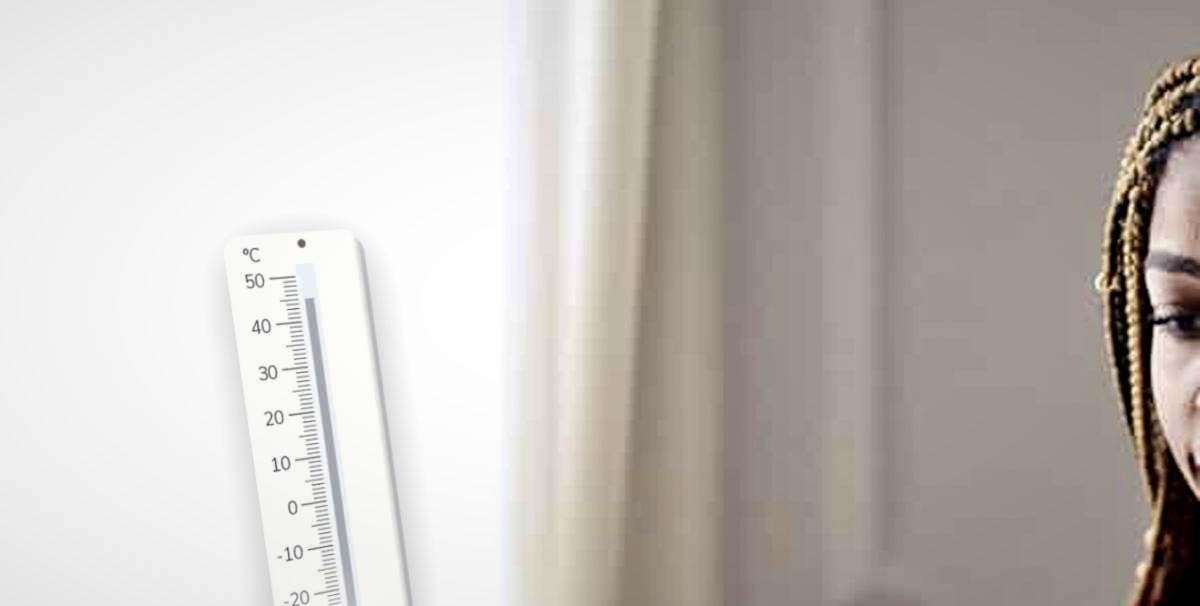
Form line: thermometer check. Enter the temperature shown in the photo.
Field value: 45 °C
